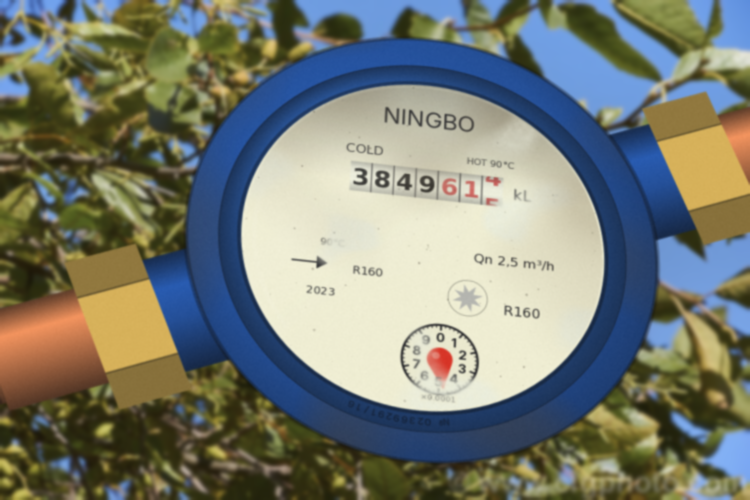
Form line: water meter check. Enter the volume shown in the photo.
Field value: 3849.6144 kL
